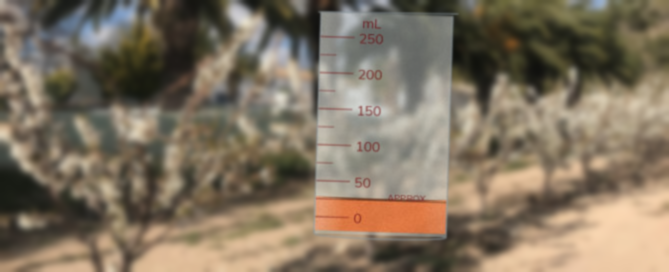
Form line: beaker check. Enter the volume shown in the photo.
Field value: 25 mL
